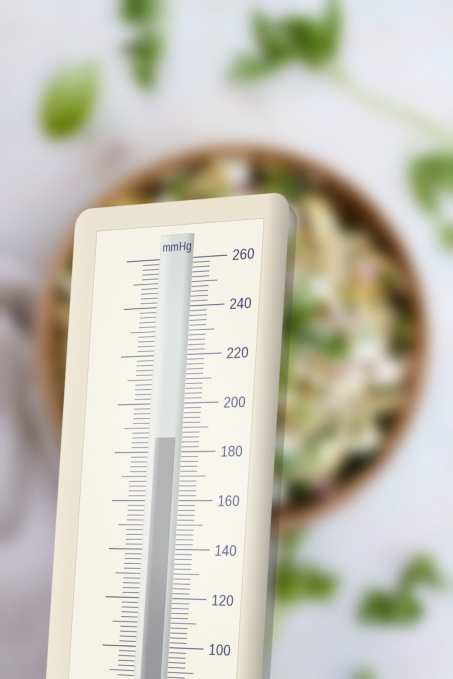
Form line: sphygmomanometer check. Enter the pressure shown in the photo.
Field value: 186 mmHg
